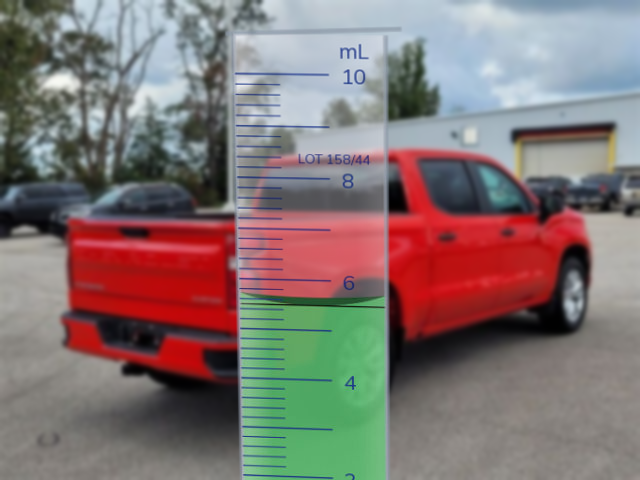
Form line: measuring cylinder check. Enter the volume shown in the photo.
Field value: 5.5 mL
